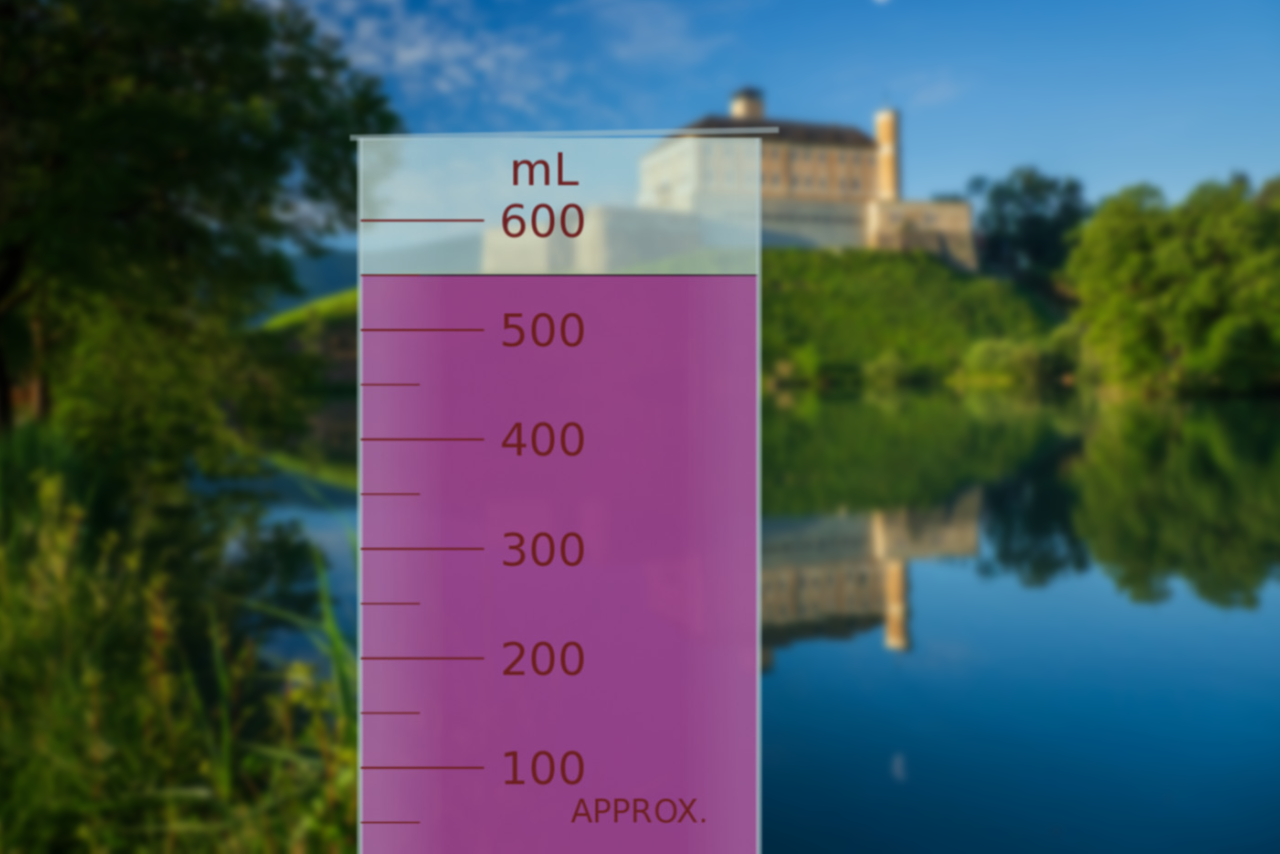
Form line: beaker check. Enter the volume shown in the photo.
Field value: 550 mL
